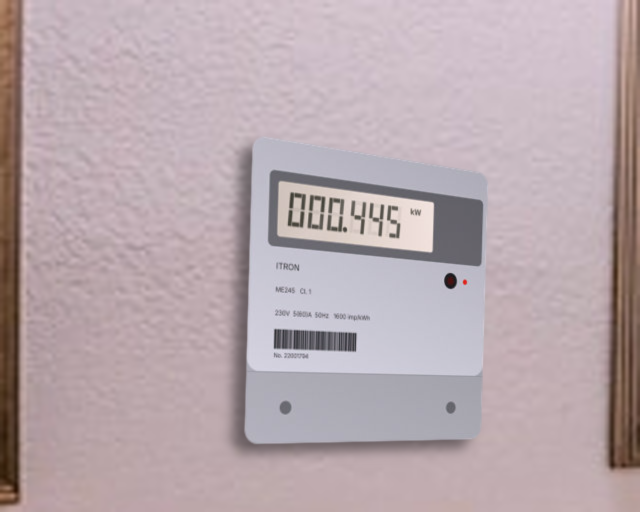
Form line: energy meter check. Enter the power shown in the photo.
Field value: 0.445 kW
